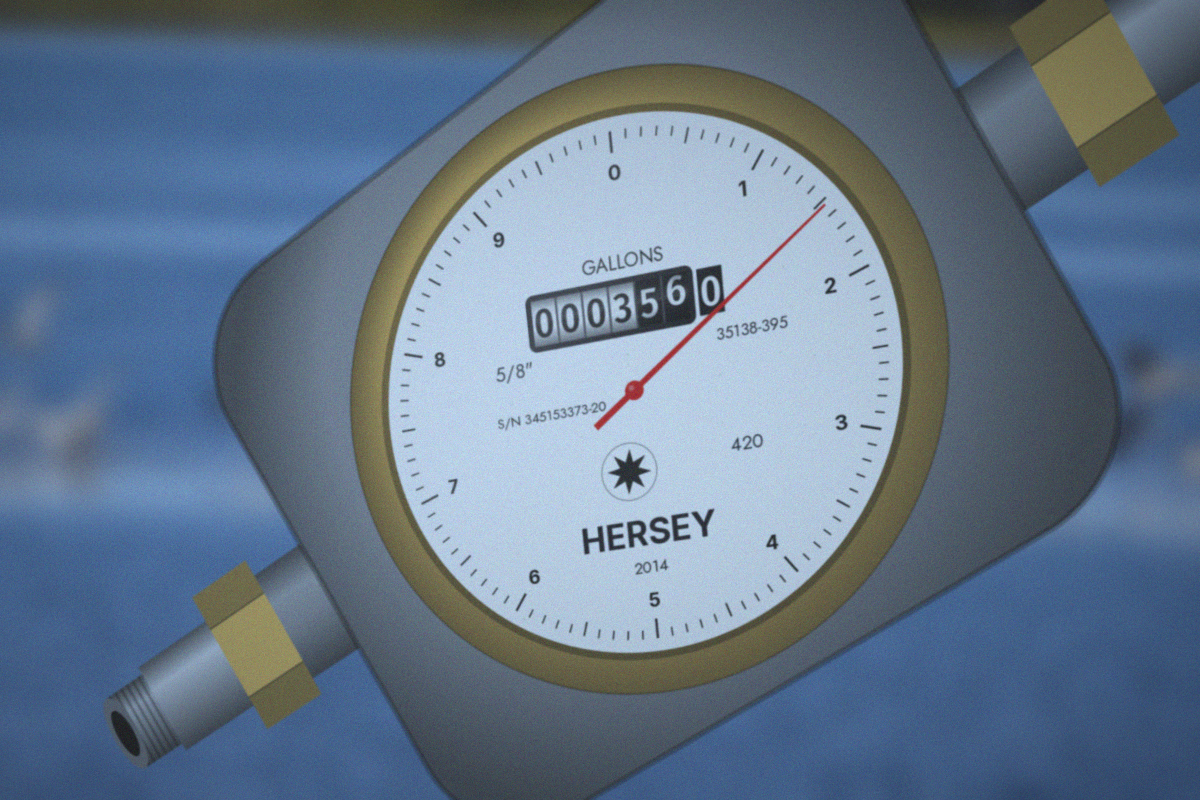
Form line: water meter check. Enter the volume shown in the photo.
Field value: 3561.5 gal
